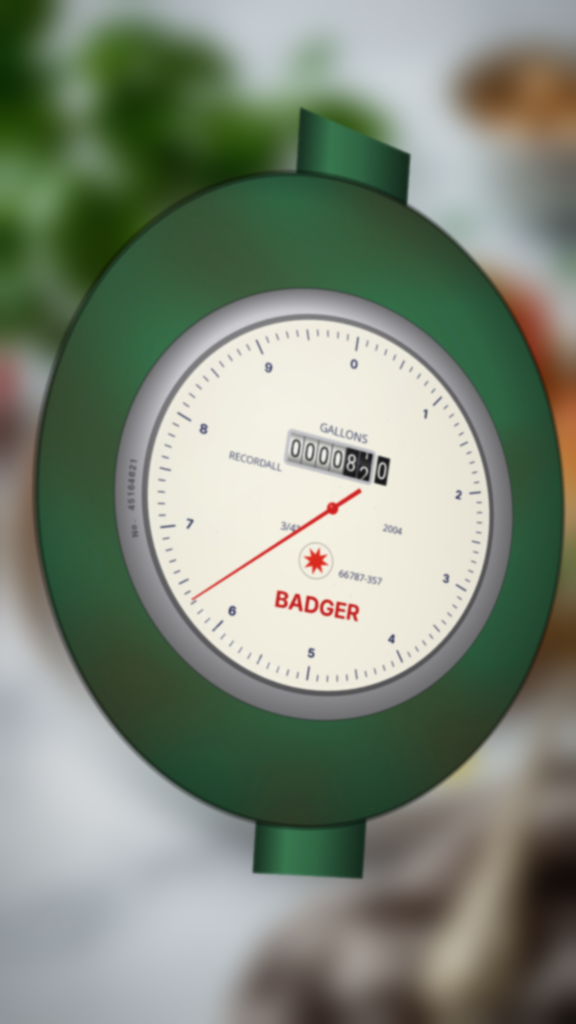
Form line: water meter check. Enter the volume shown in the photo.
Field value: 816.3 gal
